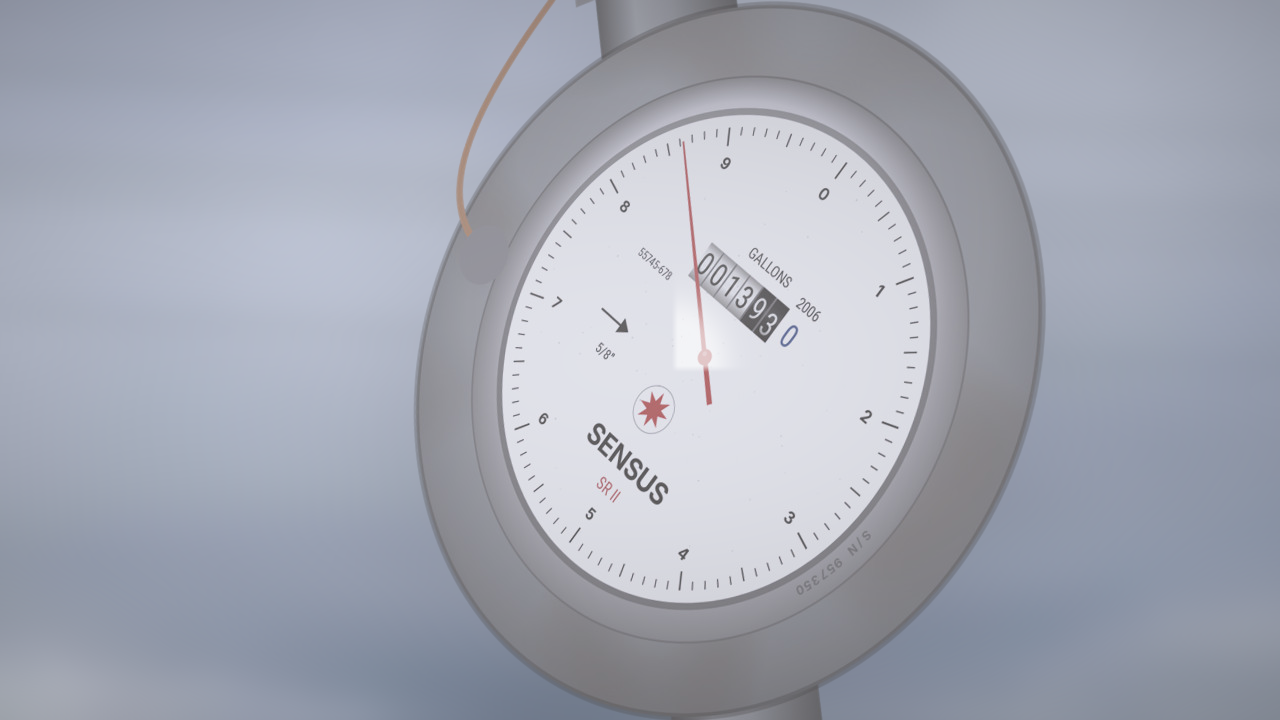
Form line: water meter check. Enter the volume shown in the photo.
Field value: 13928.6 gal
